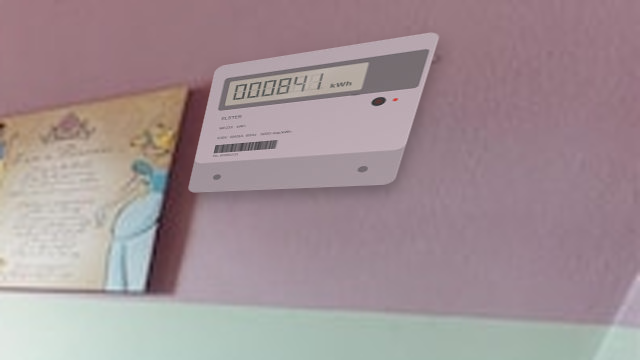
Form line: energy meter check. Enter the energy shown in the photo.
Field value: 841 kWh
